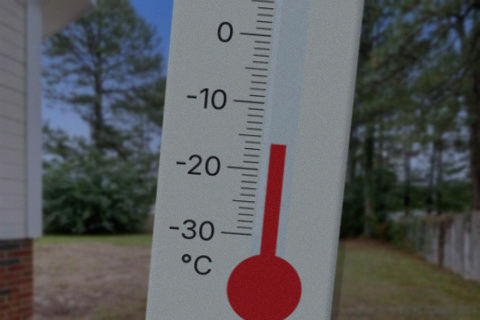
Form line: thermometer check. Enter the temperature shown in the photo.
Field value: -16 °C
